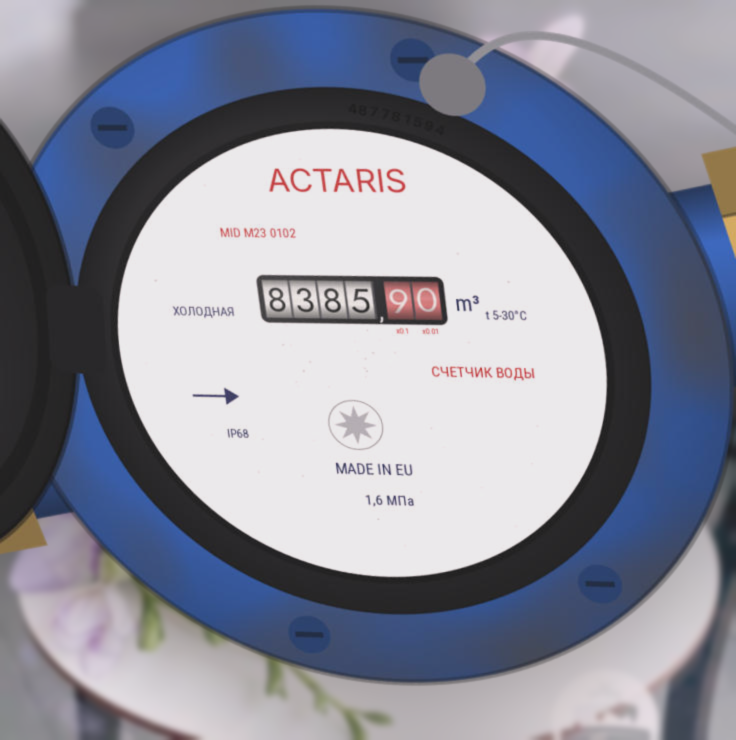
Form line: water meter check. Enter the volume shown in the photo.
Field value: 8385.90 m³
